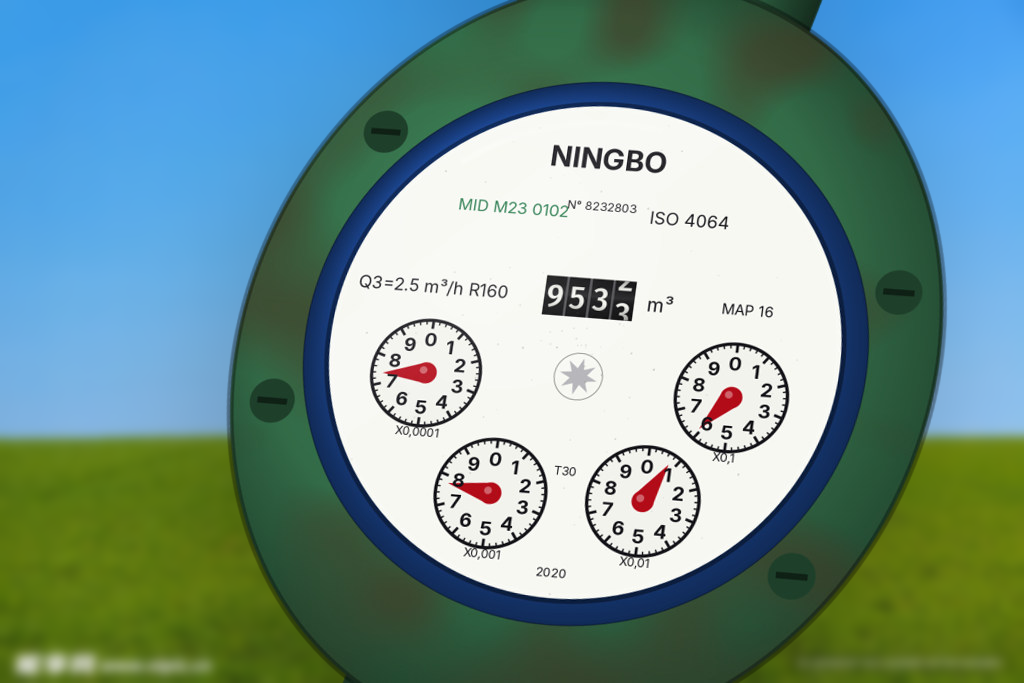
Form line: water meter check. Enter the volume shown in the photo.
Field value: 9532.6077 m³
